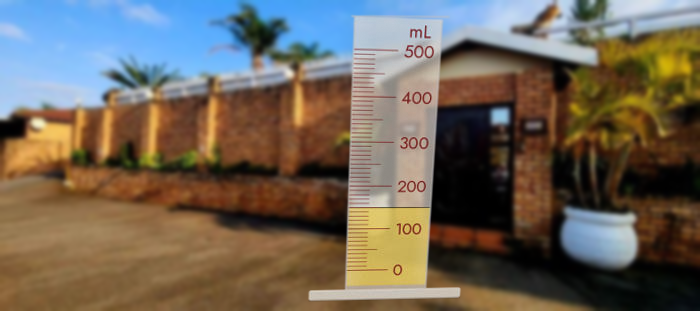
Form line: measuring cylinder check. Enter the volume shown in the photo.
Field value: 150 mL
